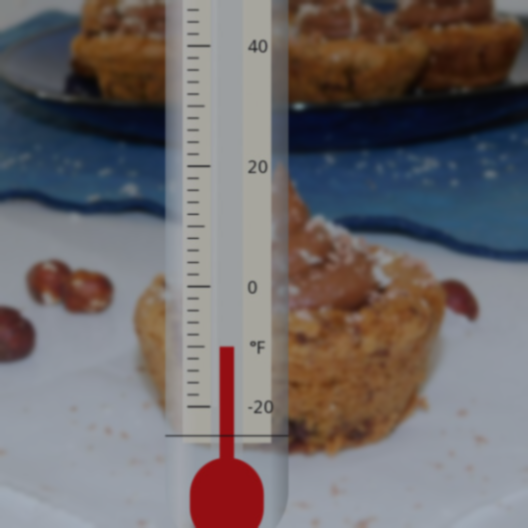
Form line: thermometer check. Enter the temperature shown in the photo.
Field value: -10 °F
